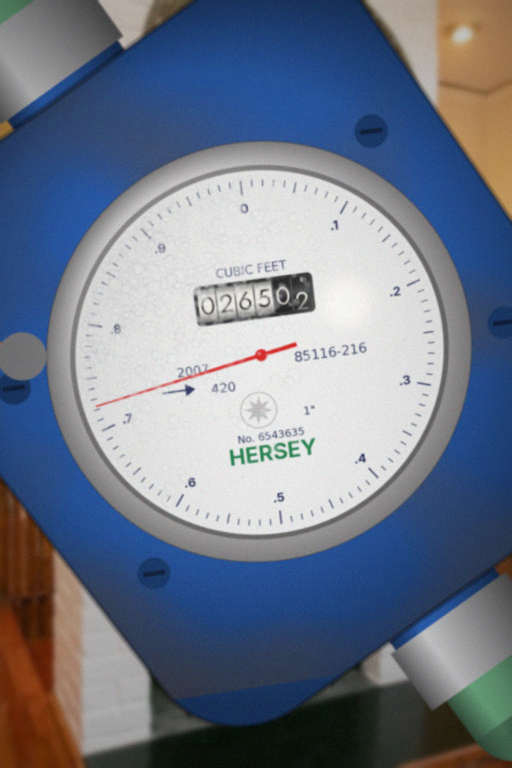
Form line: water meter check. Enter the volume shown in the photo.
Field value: 26501.72 ft³
